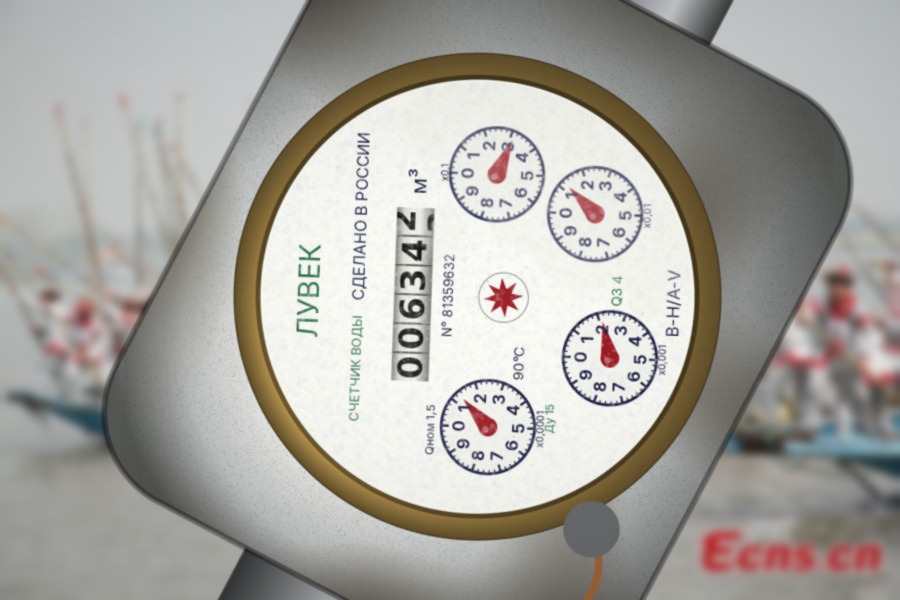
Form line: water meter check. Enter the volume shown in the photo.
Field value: 6342.3121 m³
